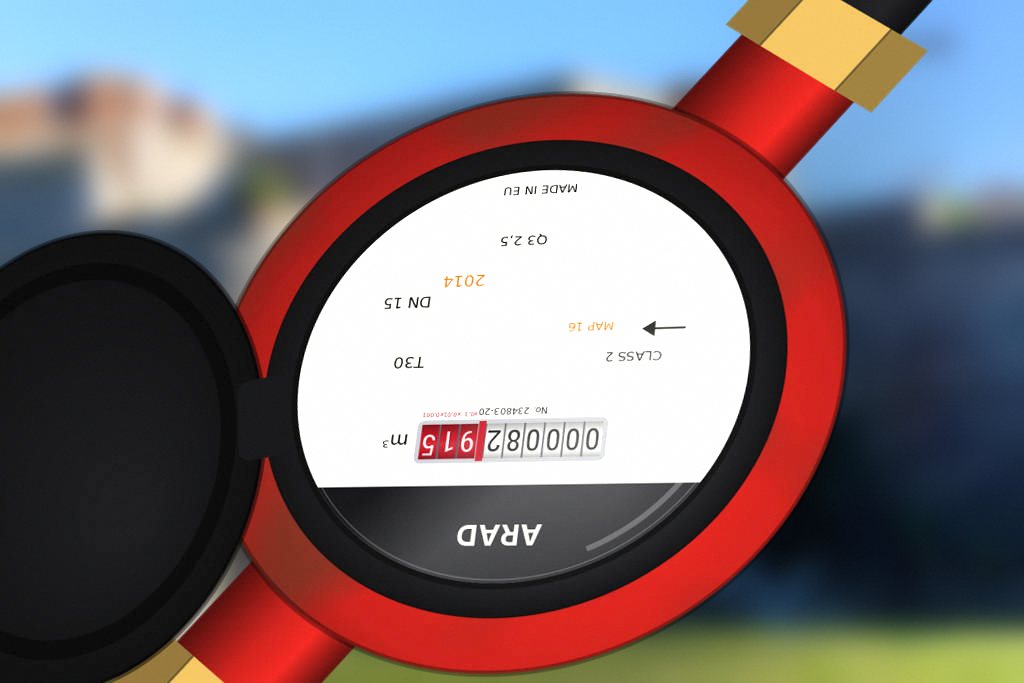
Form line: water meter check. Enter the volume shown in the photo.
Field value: 82.915 m³
